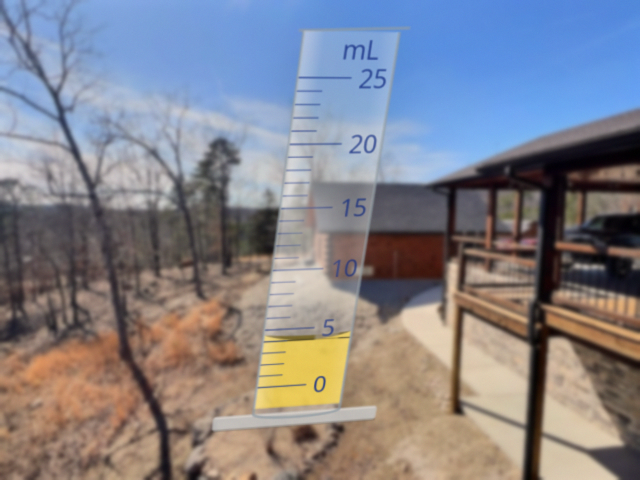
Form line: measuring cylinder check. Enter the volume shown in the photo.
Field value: 4 mL
